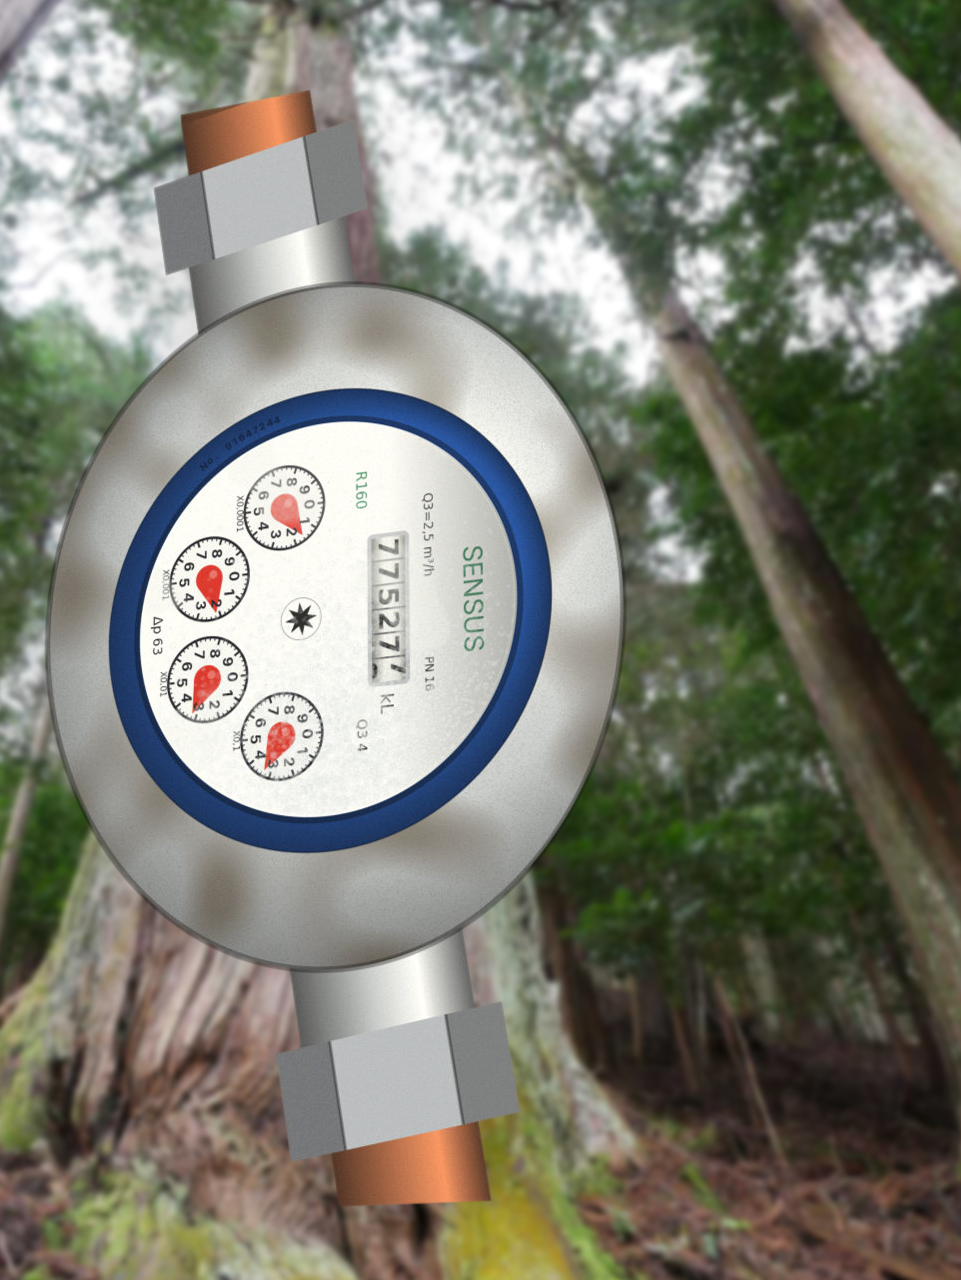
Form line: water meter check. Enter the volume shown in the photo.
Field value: 775277.3321 kL
